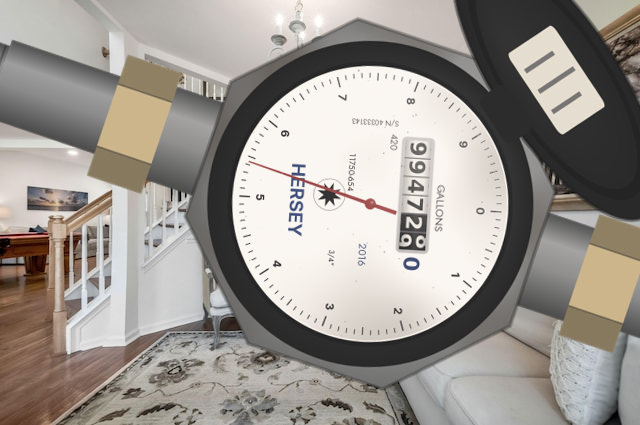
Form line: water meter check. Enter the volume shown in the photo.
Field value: 9947285.4 gal
